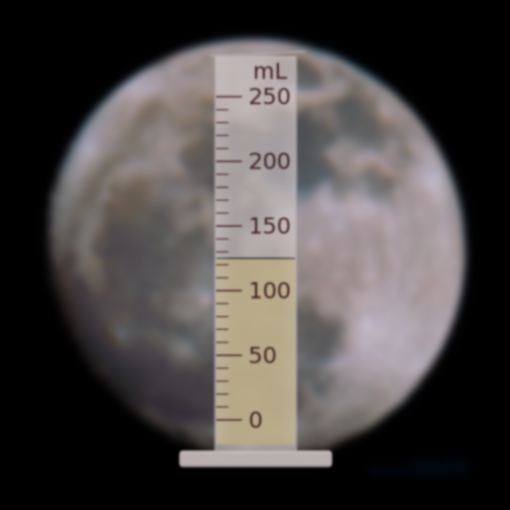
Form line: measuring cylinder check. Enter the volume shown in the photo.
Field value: 125 mL
